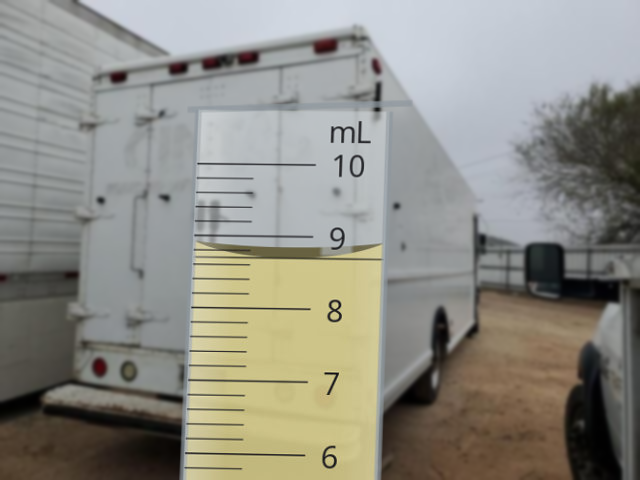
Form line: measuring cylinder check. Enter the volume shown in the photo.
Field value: 8.7 mL
